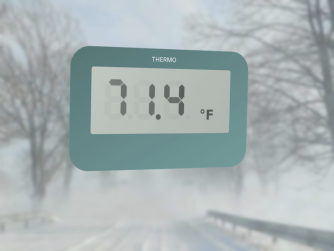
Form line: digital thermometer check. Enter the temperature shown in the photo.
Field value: 71.4 °F
